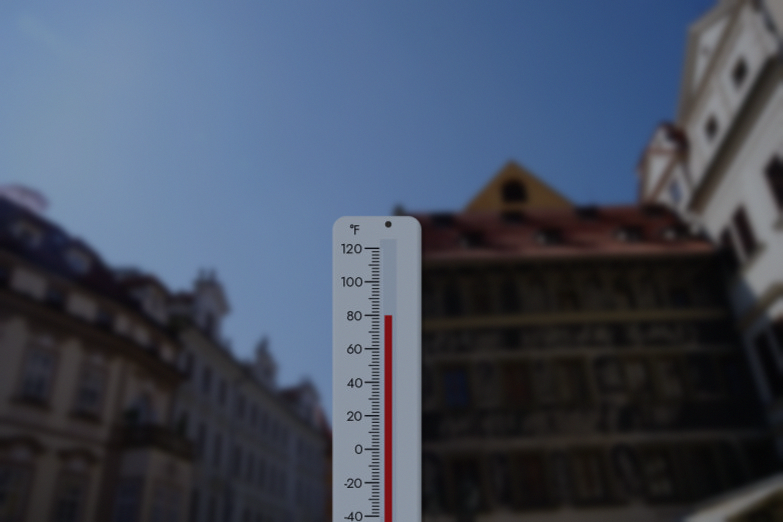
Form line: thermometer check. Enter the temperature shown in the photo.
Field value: 80 °F
